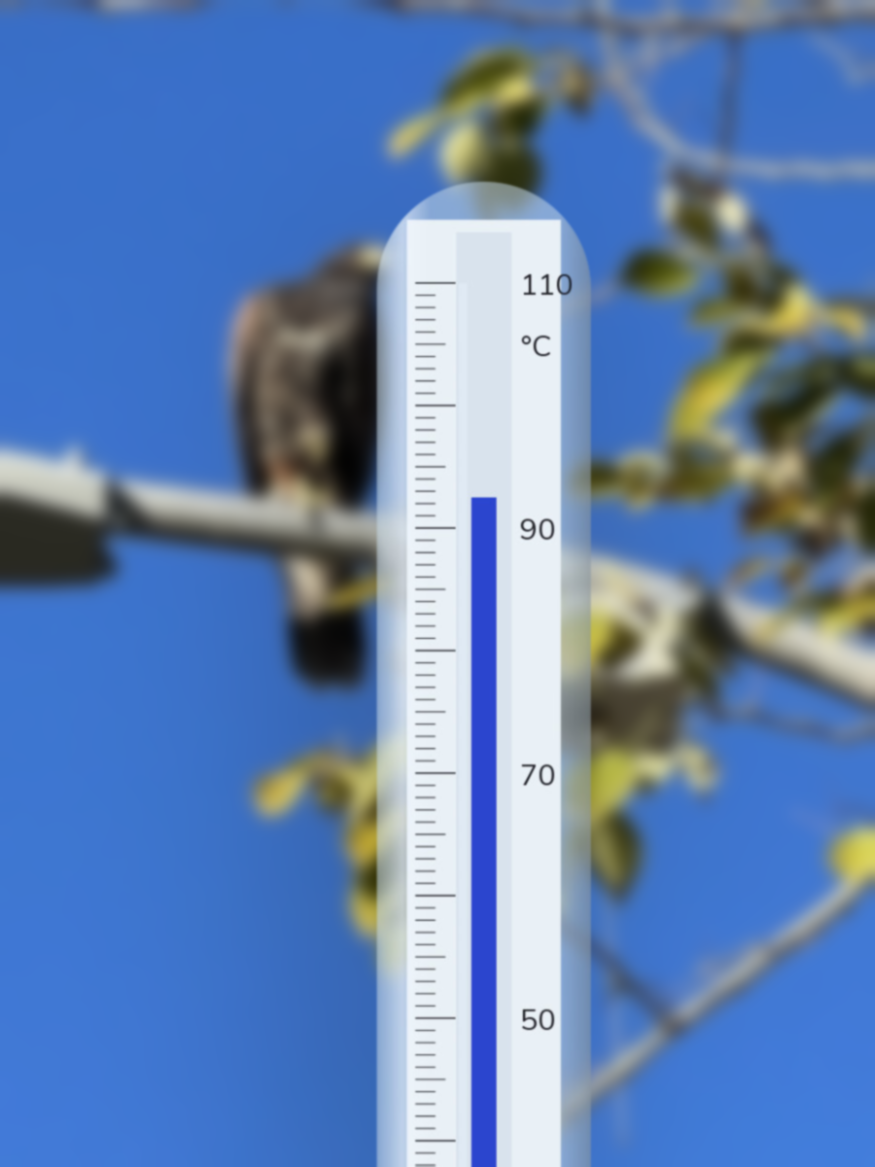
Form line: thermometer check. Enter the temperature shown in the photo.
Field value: 92.5 °C
